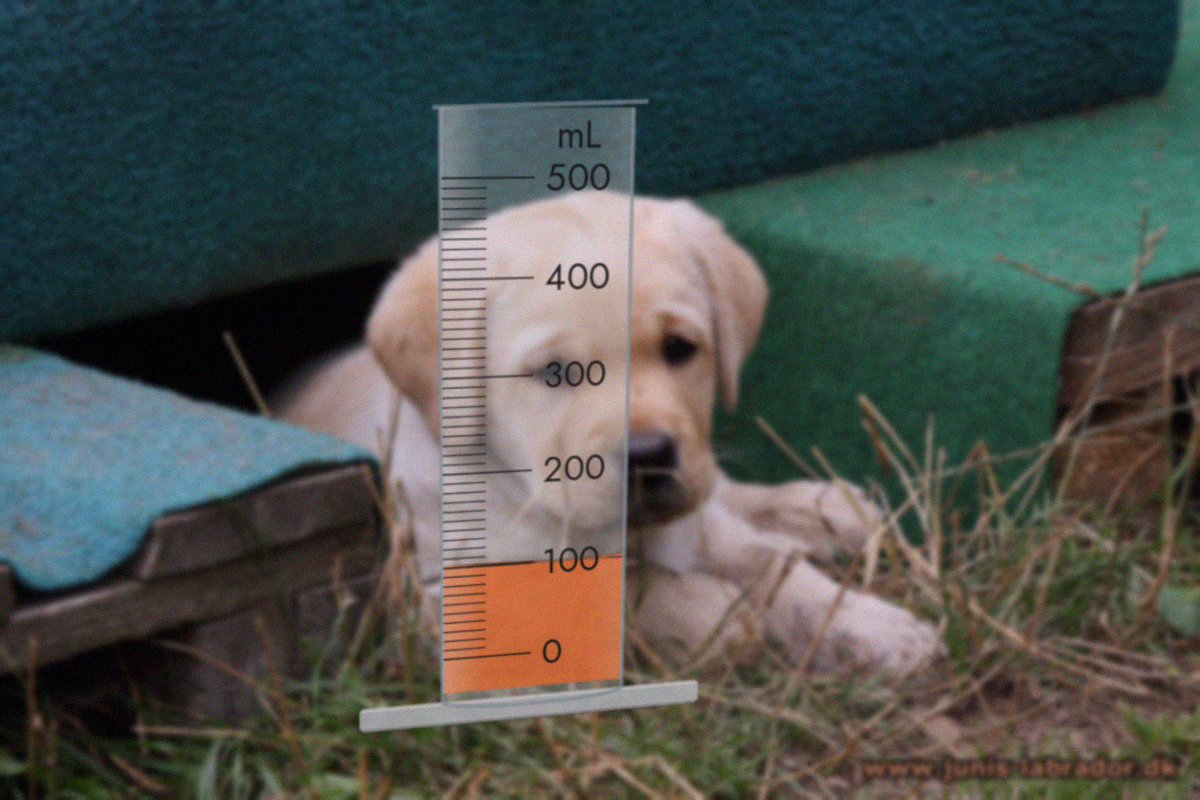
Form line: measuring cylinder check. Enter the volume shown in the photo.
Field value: 100 mL
